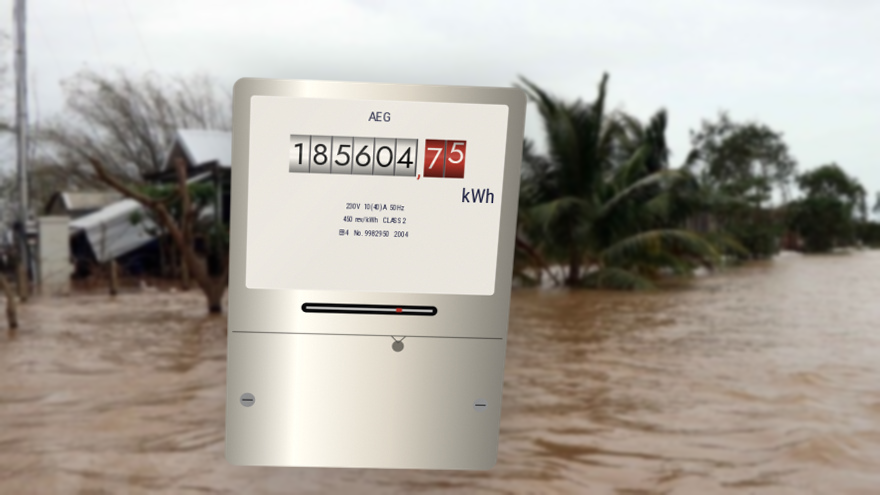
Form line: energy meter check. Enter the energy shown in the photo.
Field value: 185604.75 kWh
